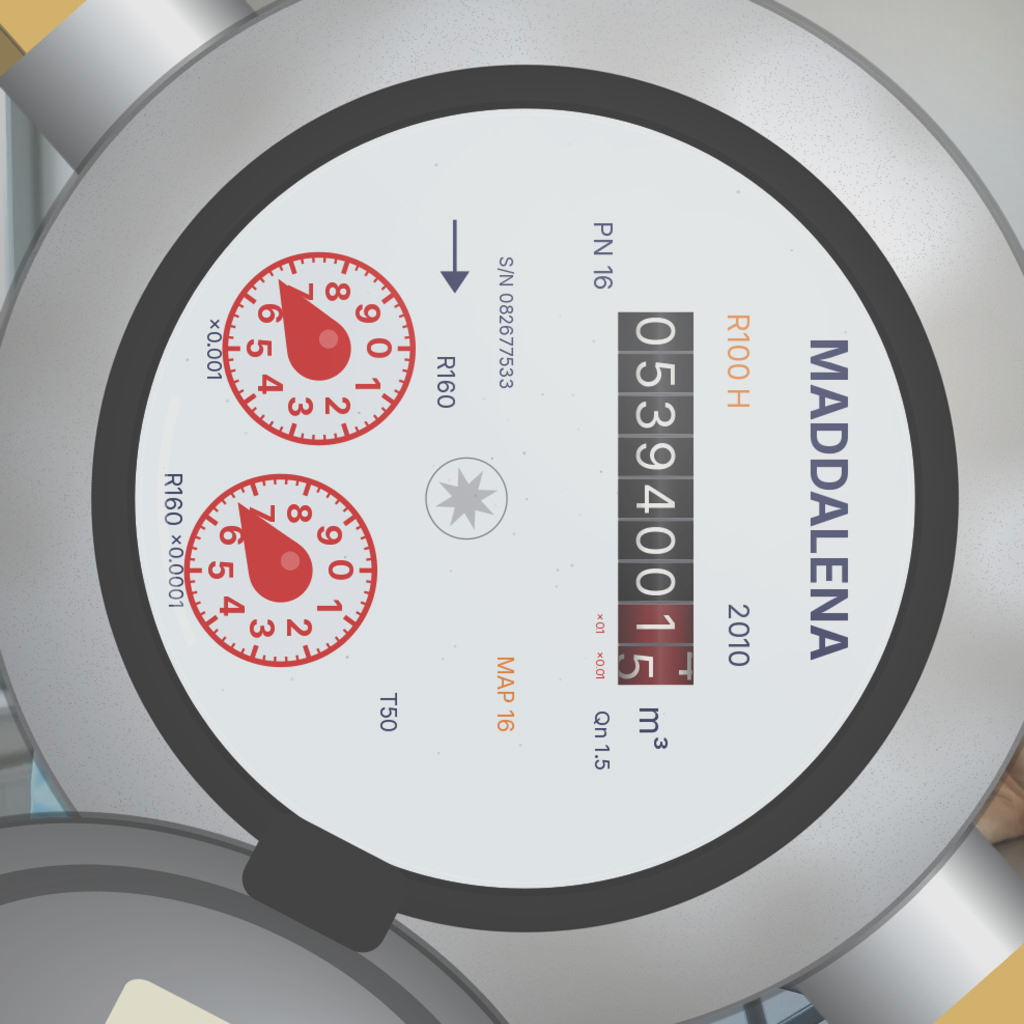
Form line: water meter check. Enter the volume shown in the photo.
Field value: 539400.1466 m³
